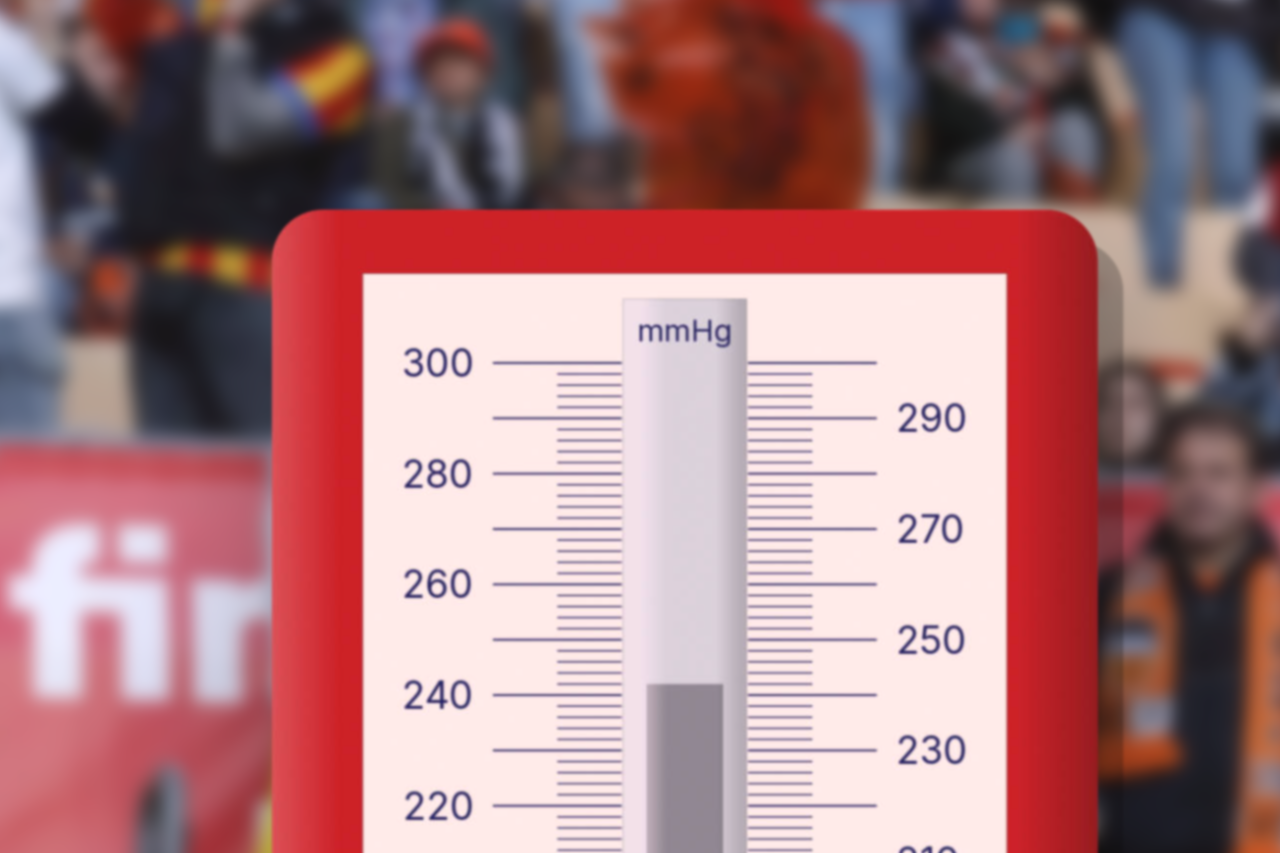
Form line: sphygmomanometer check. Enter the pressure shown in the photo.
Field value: 242 mmHg
